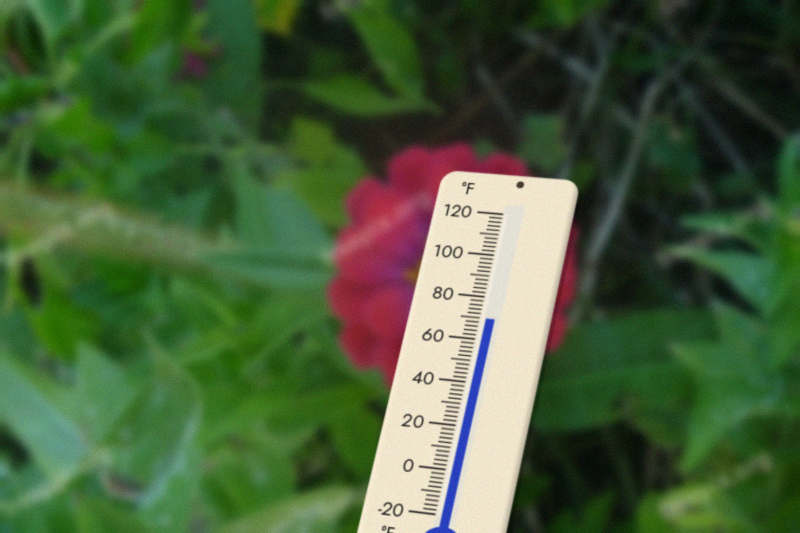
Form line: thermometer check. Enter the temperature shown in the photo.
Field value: 70 °F
